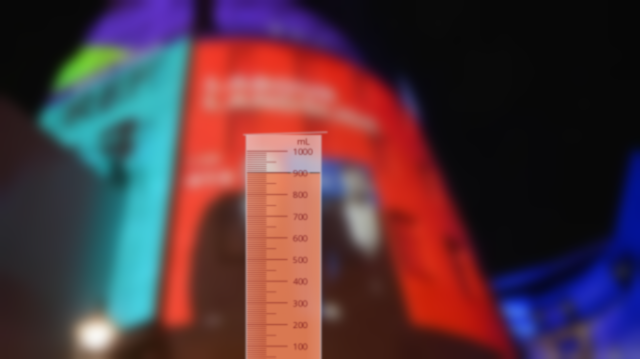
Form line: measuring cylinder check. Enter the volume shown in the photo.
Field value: 900 mL
